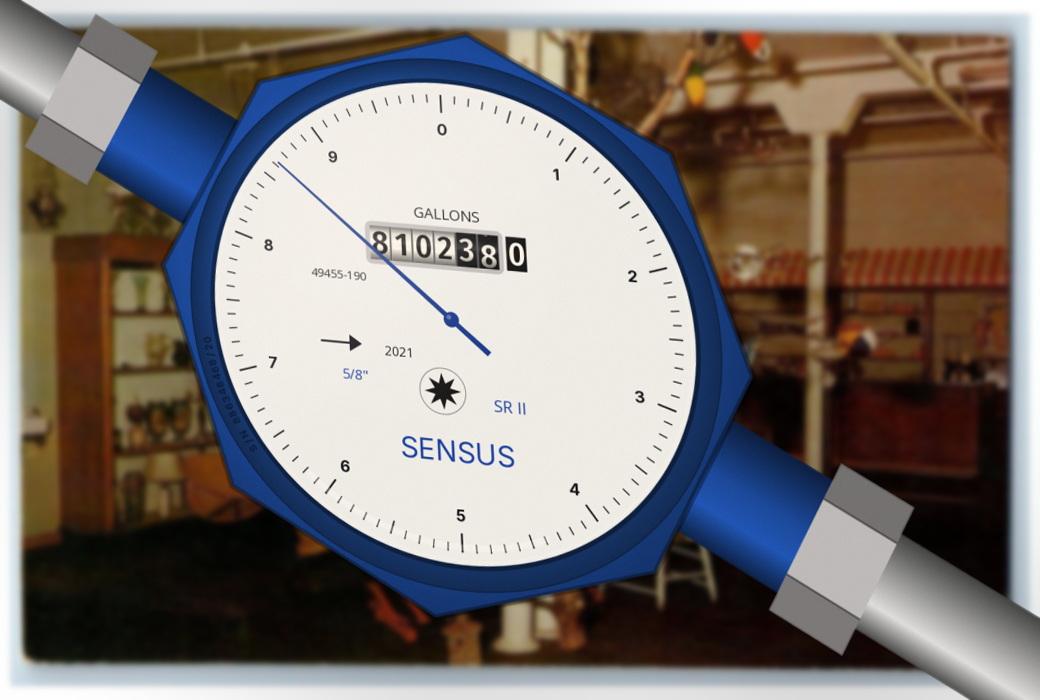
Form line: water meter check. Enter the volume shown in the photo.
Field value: 8102378.6 gal
